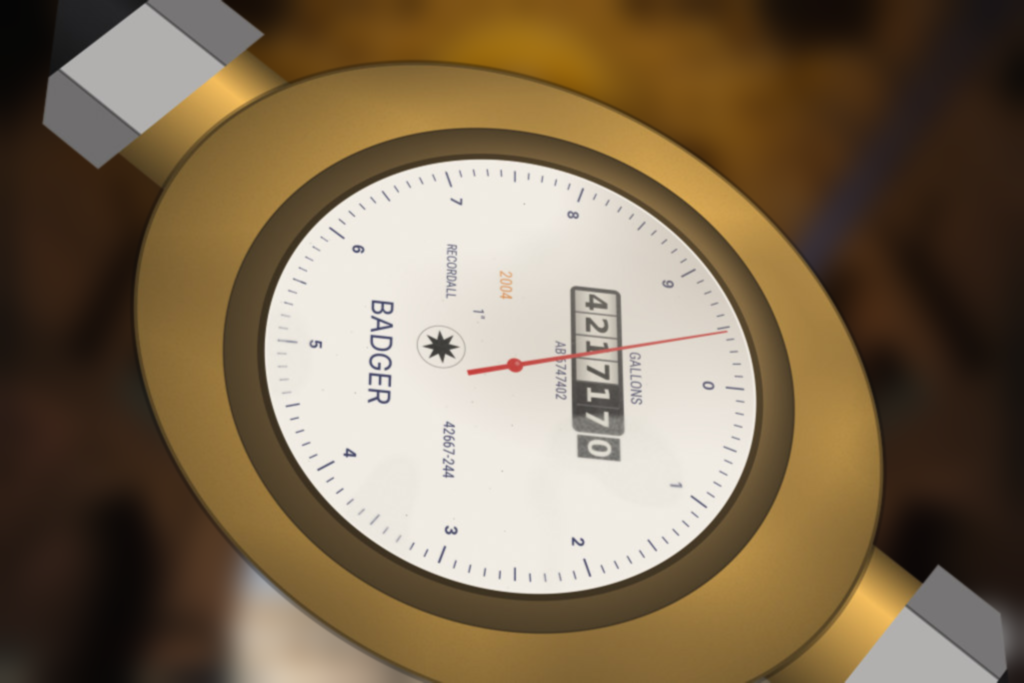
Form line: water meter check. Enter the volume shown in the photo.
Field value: 4217169.5 gal
